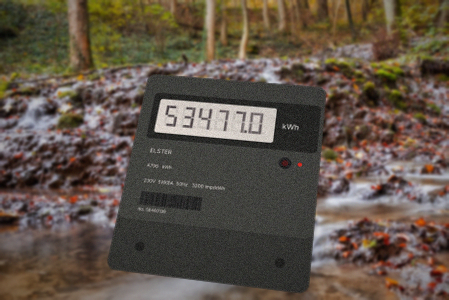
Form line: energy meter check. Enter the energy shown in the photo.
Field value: 53477.0 kWh
